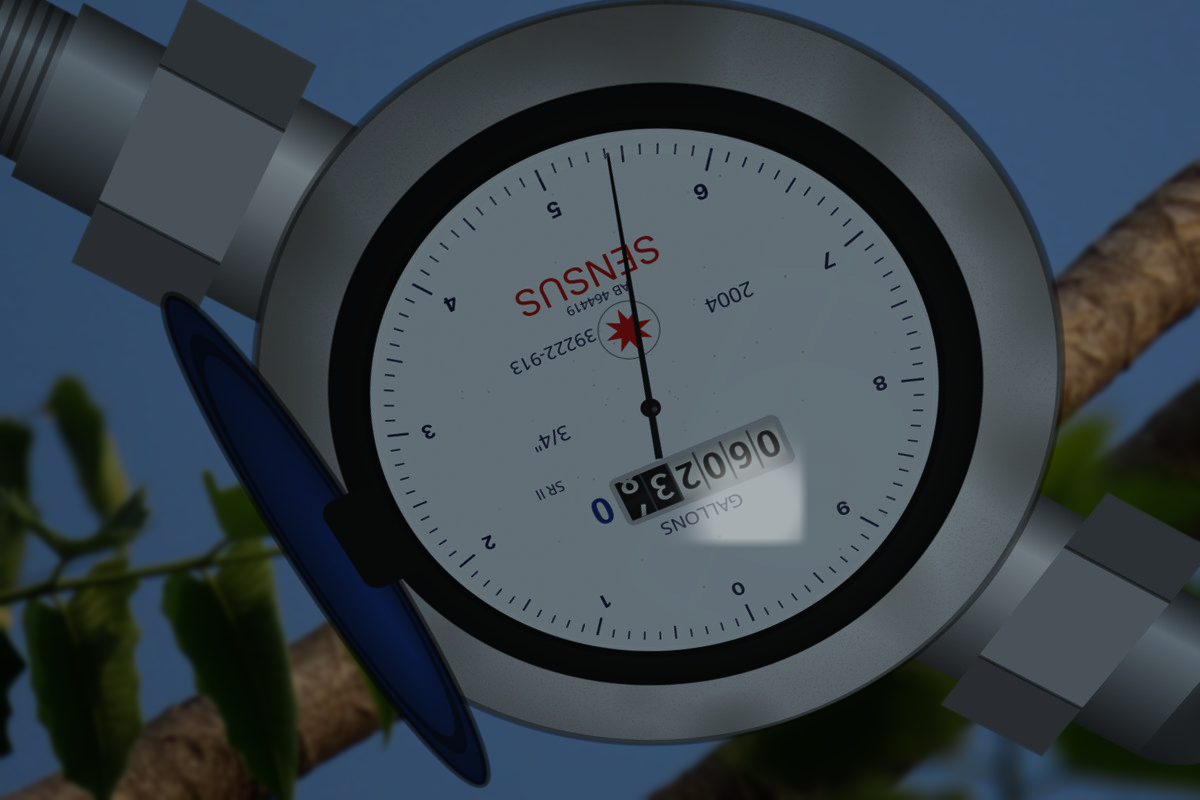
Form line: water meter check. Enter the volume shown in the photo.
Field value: 602375.4 gal
